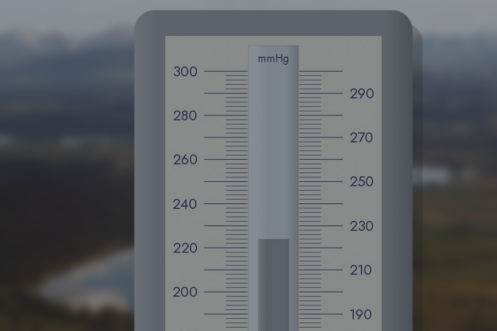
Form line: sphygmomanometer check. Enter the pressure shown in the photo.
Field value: 224 mmHg
